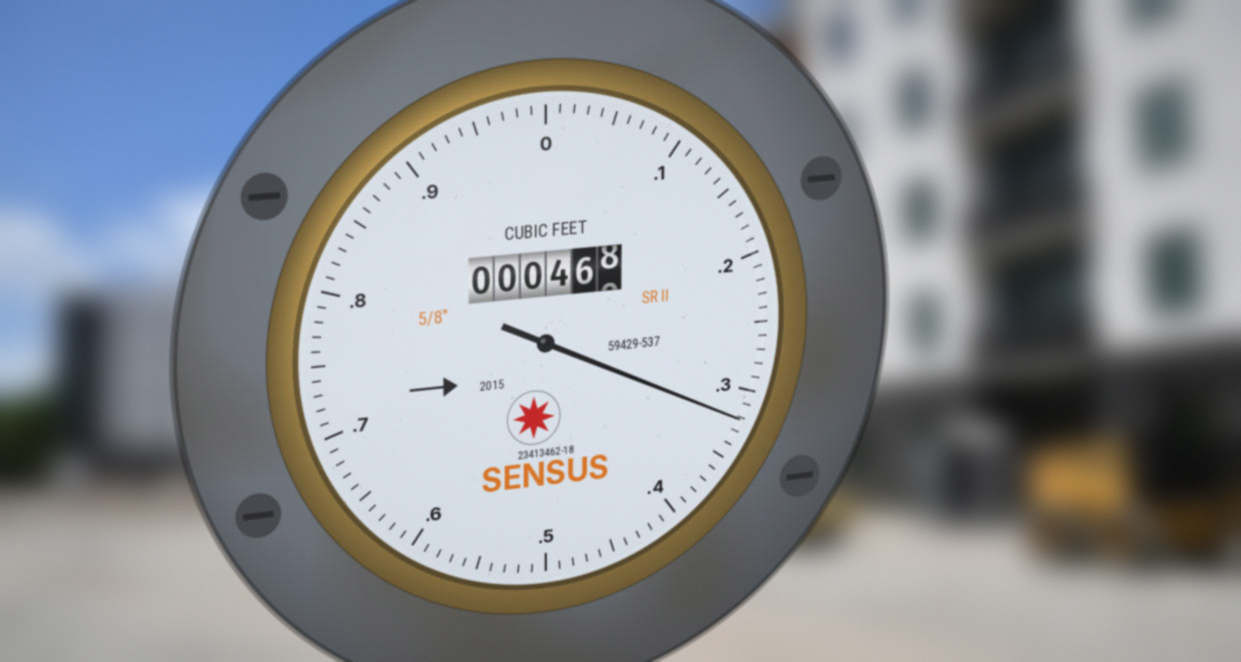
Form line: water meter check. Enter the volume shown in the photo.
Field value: 468.32 ft³
